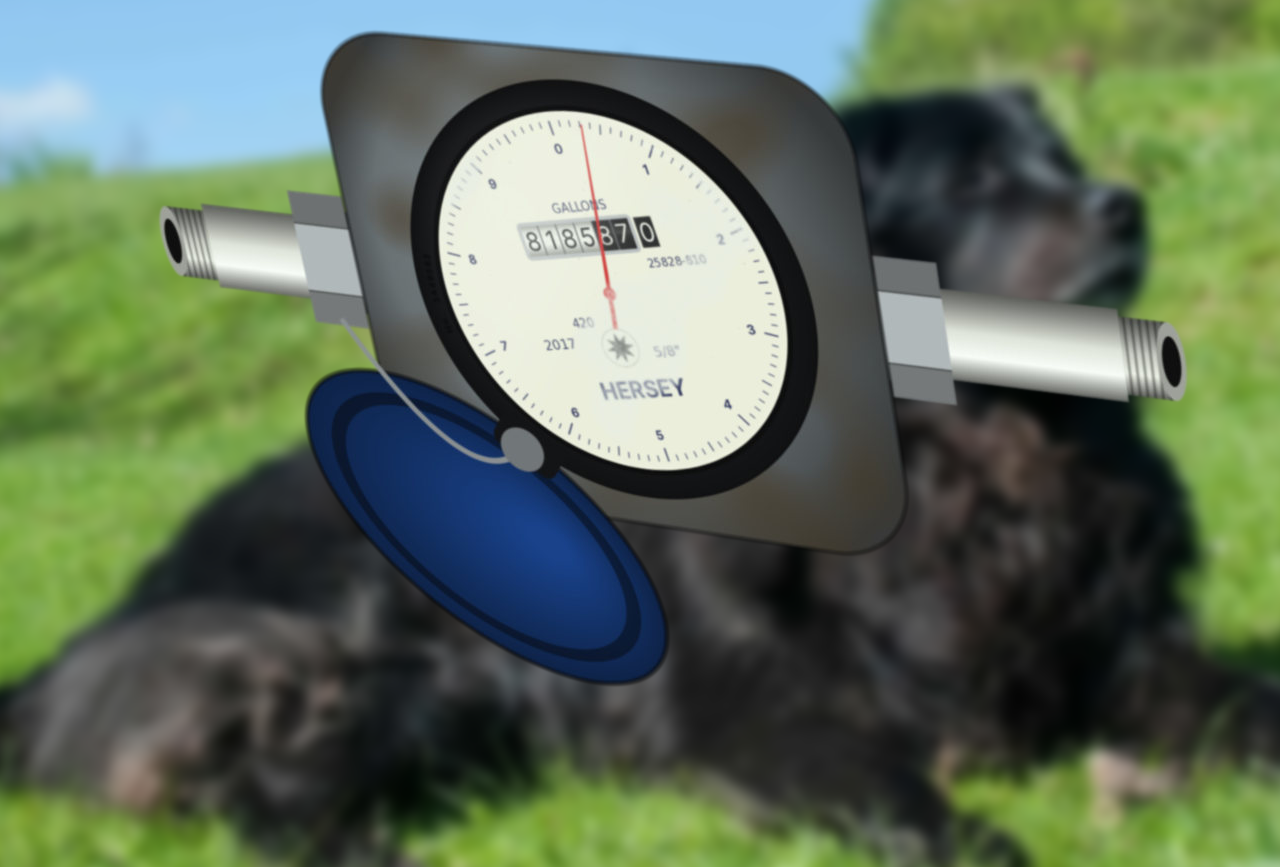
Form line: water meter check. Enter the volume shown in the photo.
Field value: 8185870.3 gal
